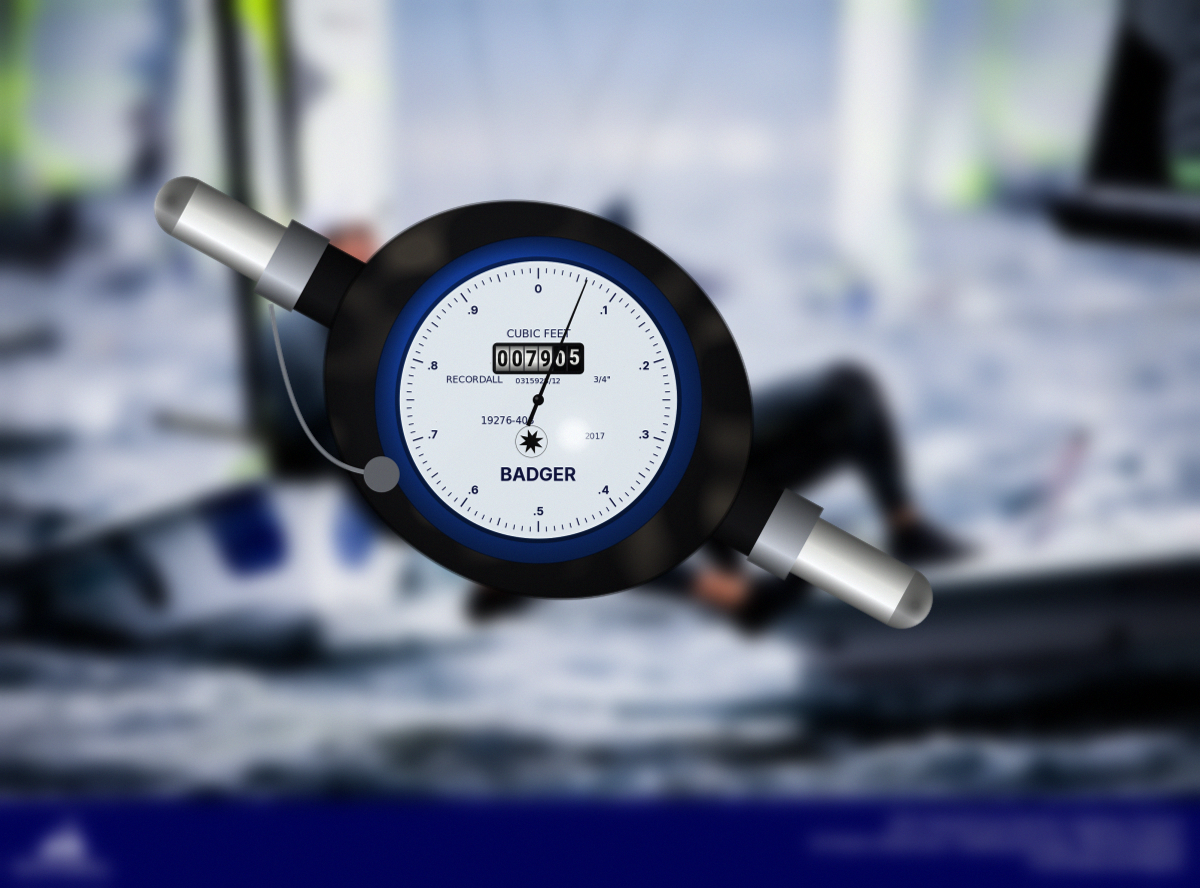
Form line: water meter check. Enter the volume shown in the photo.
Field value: 7905.06 ft³
